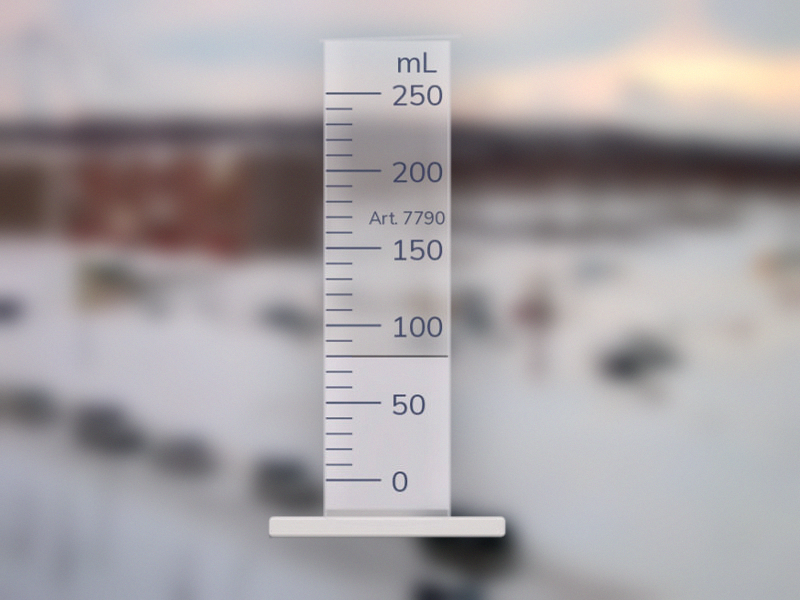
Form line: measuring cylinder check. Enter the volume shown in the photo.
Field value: 80 mL
